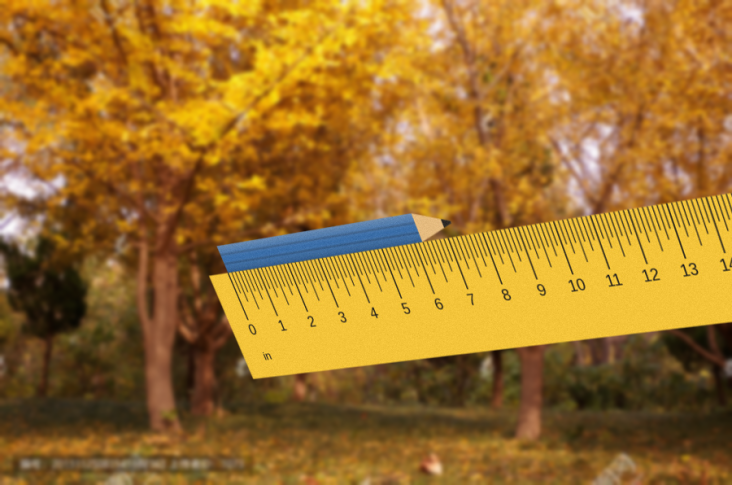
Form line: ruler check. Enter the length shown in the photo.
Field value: 7.25 in
